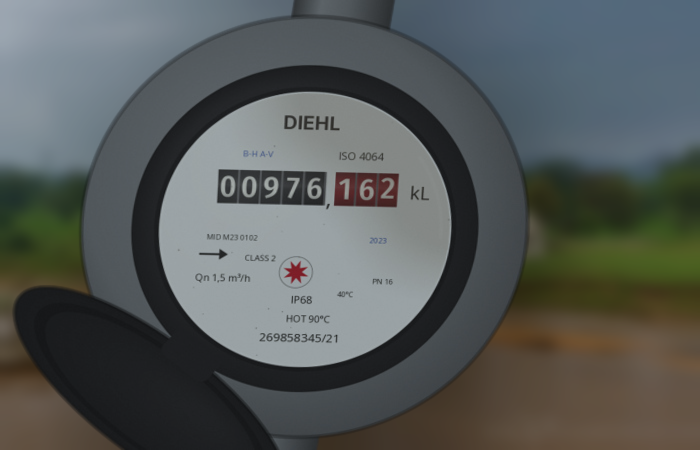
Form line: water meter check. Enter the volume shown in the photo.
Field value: 976.162 kL
